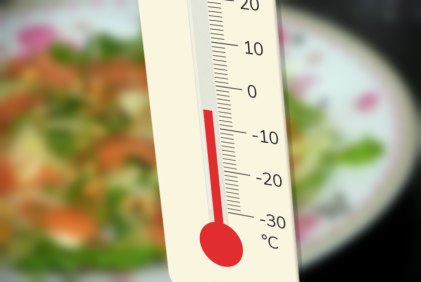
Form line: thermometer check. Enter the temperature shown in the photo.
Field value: -6 °C
